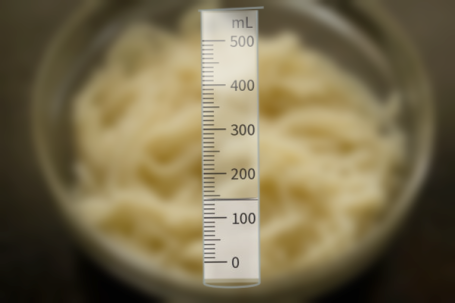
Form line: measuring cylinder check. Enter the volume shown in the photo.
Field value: 140 mL
